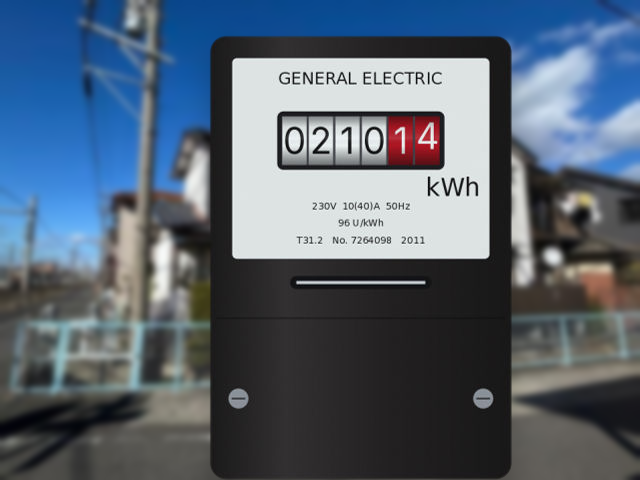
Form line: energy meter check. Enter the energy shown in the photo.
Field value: 210.14 kWh
